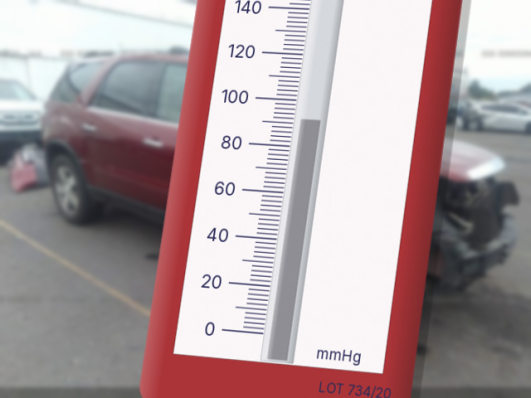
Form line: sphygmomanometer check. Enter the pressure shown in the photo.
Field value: 92 mmHg
